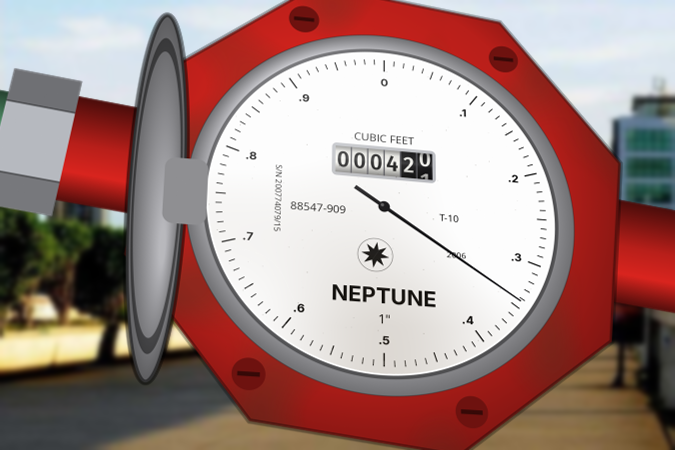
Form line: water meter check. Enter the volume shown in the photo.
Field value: 420.34 ft³
